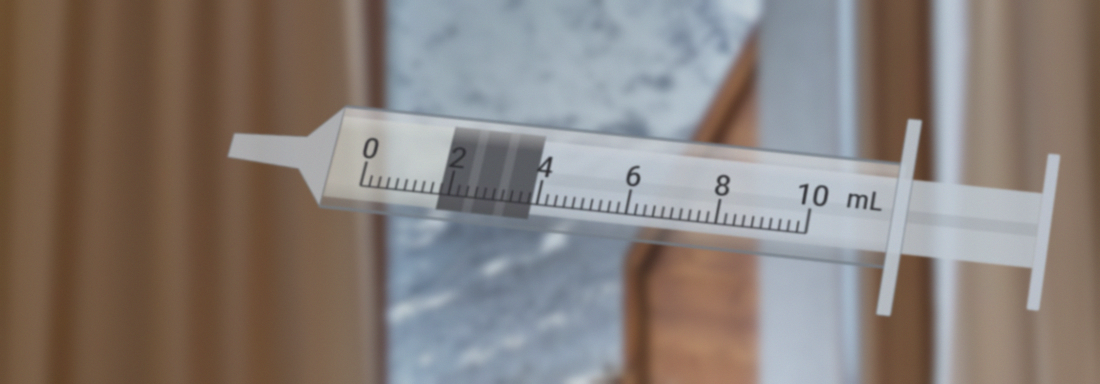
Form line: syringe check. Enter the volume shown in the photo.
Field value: 1.8 mL
